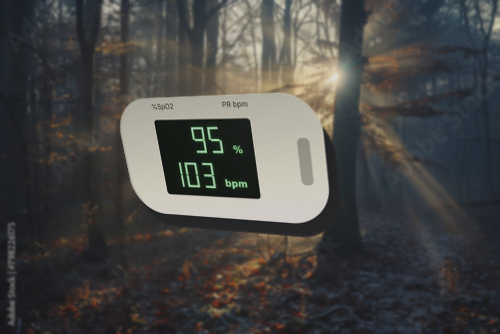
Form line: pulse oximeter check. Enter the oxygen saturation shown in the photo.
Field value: 95 %
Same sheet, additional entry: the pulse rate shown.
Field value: 103 bpm
